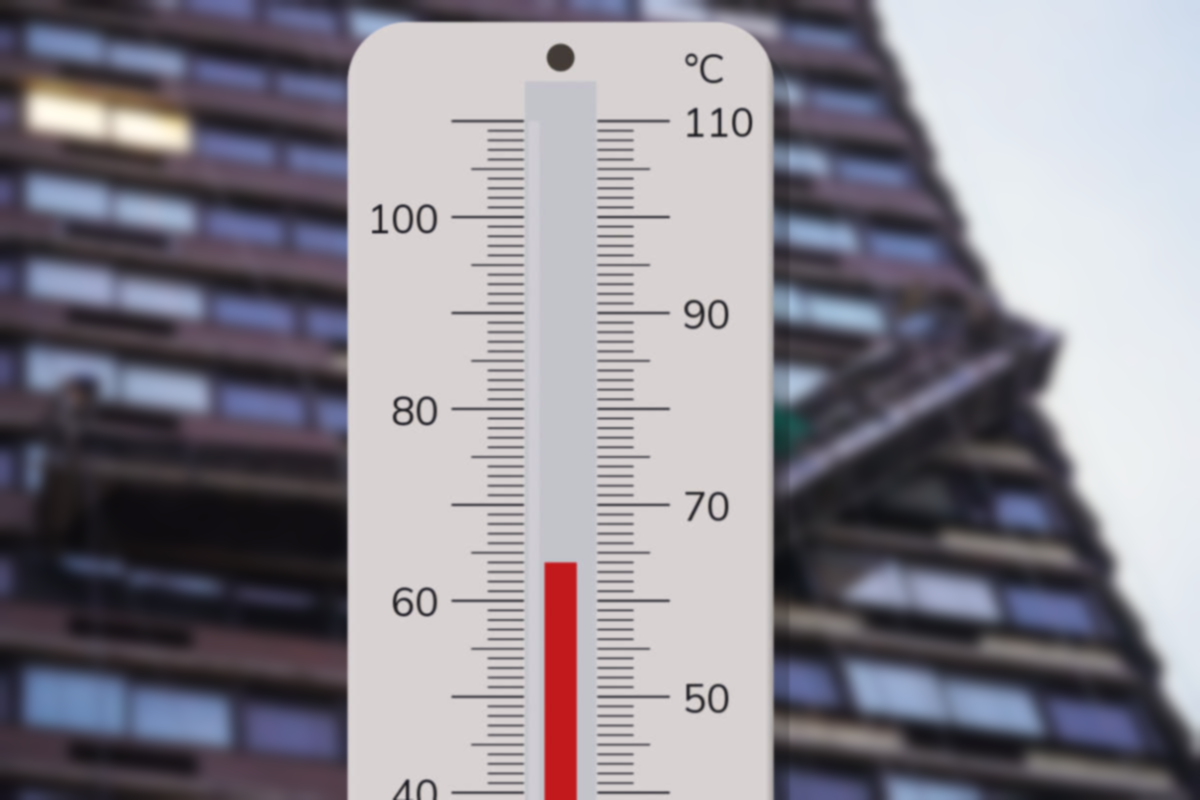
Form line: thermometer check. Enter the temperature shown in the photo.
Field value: 64 °C
